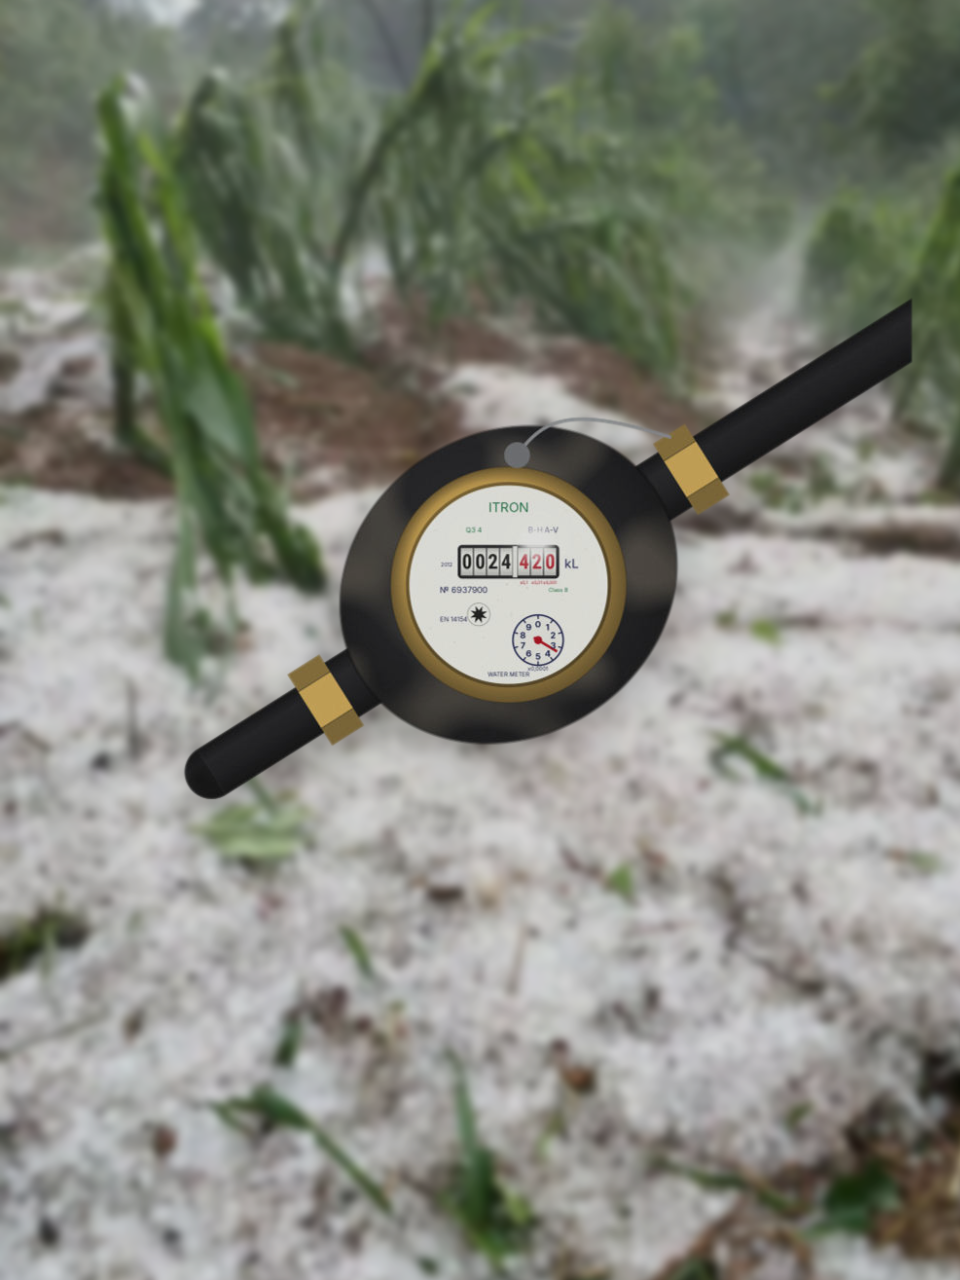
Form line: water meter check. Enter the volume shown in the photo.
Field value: 24.4203 kL
